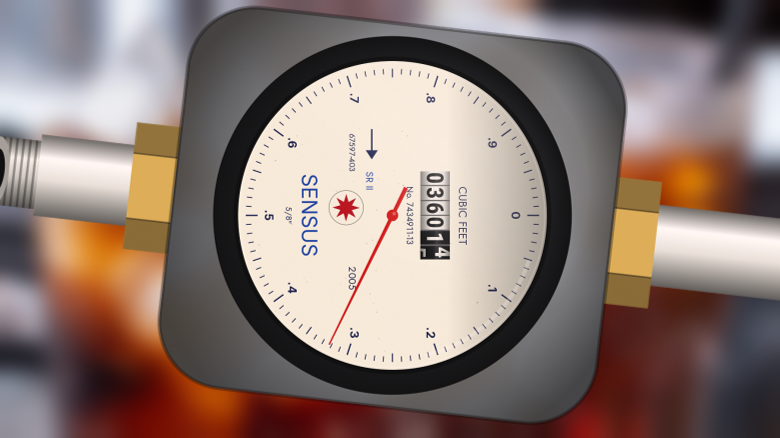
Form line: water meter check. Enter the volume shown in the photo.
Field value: 36014.32 ft³
